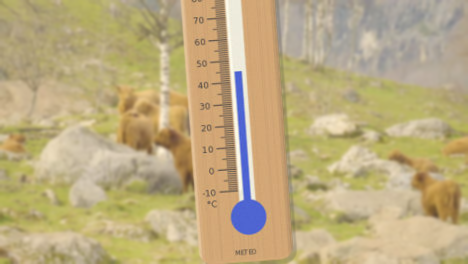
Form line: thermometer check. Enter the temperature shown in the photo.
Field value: 45 °C
